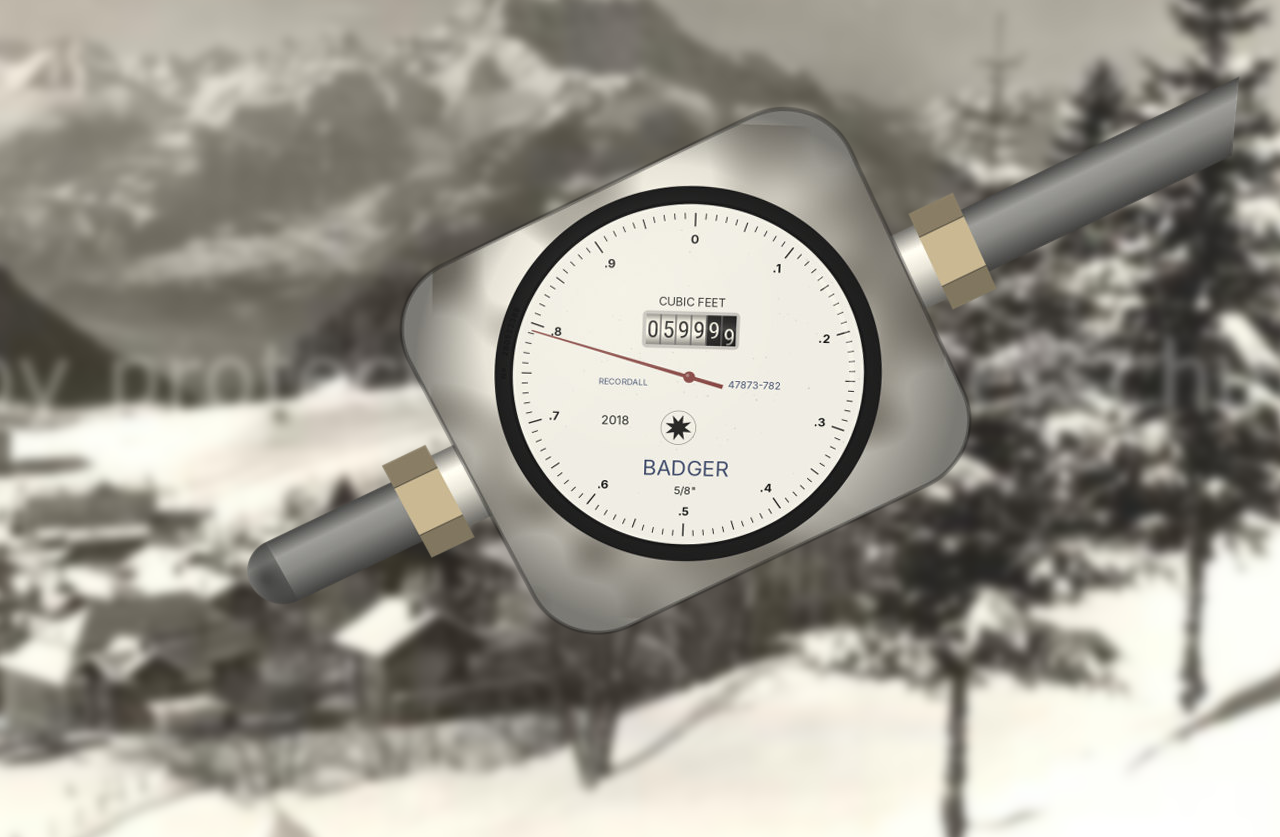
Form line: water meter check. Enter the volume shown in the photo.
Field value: 59998.79 ft³
